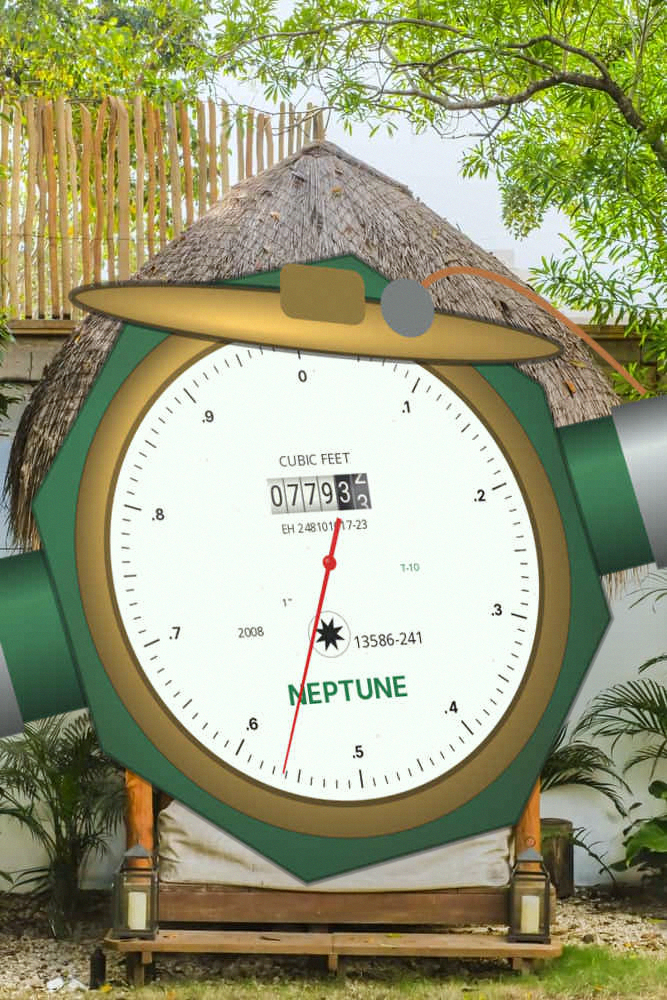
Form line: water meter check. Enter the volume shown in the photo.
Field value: 77932.56 ft³
